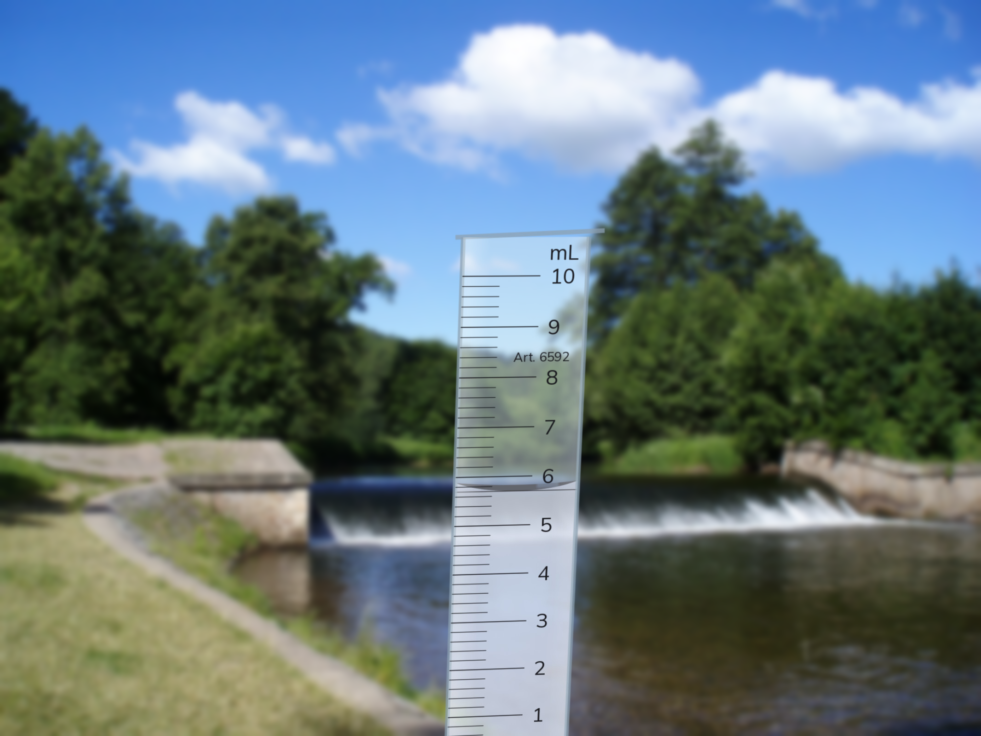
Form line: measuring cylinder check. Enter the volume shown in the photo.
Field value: 5.7 mL
